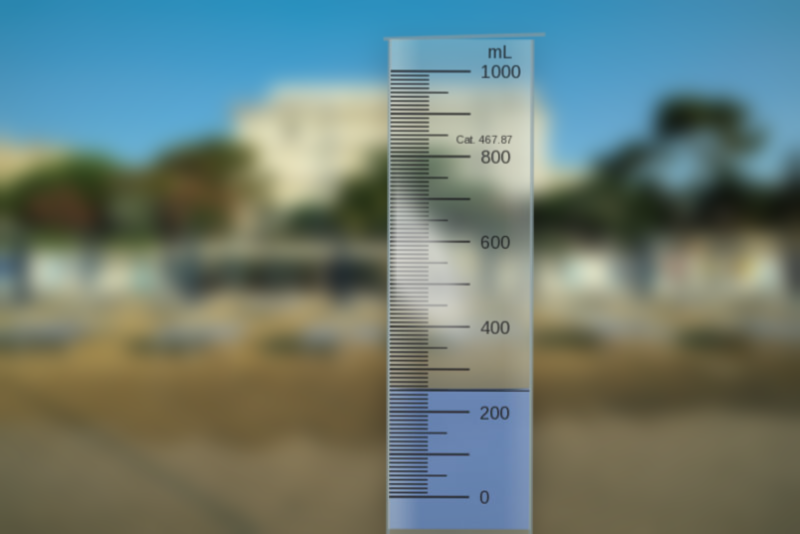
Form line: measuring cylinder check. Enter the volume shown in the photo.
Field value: 250 mL
